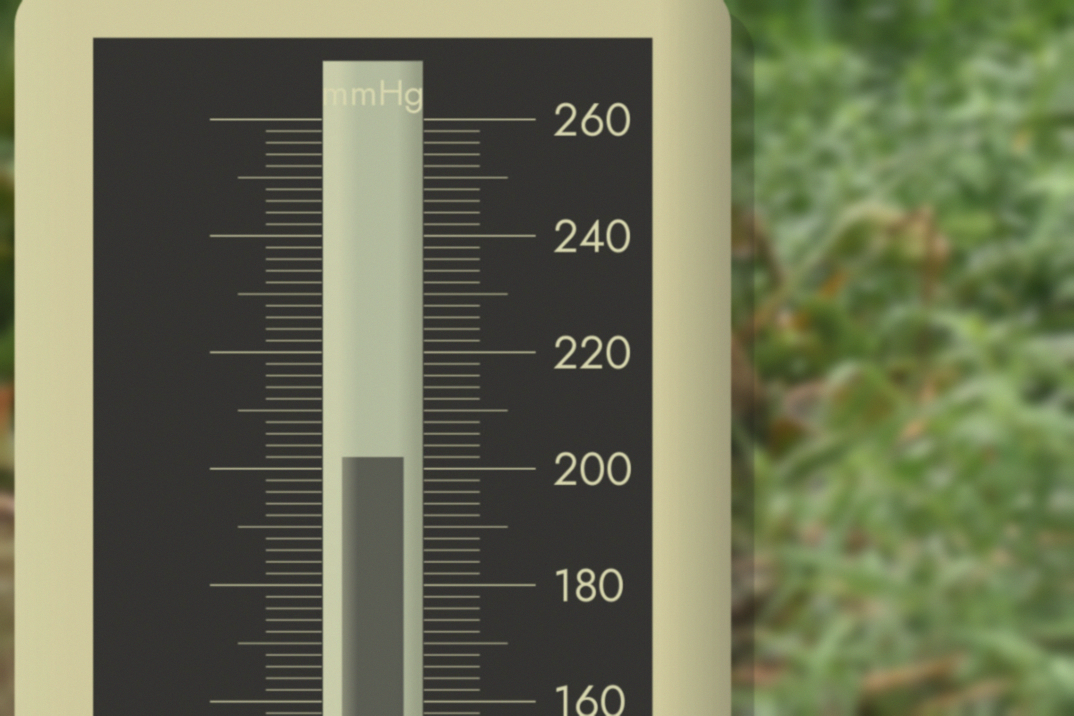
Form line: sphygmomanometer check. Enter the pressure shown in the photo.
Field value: 202 mmHg
